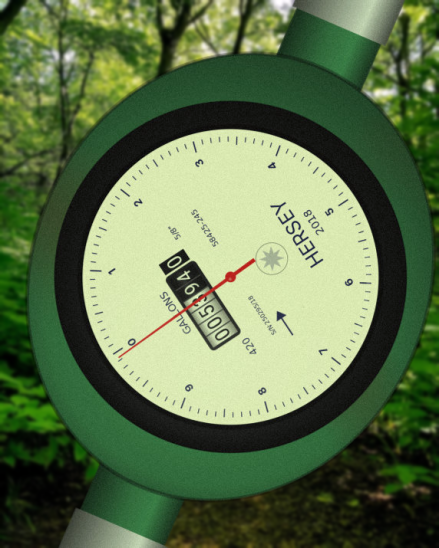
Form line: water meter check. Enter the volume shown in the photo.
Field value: 53939.9 gal
